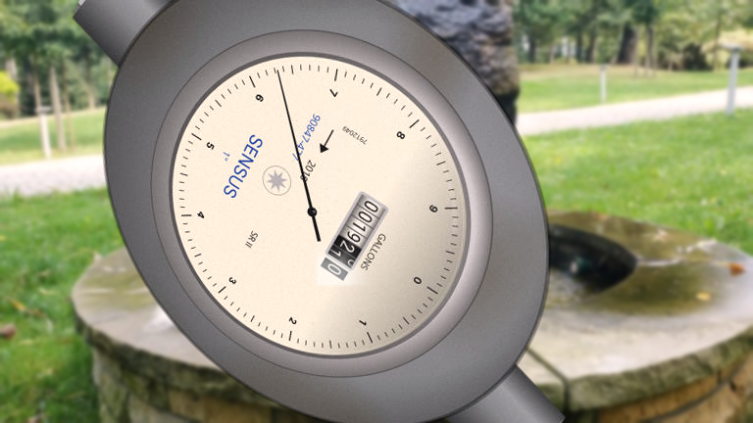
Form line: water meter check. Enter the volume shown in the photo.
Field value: 19206.3 gal
